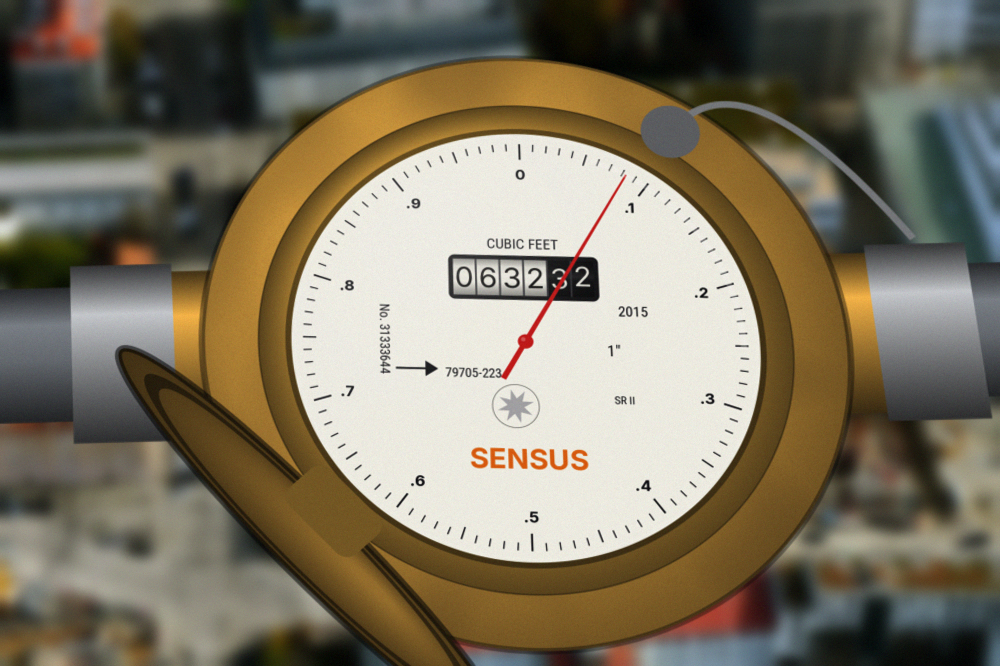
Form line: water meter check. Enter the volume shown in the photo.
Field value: 63232.08 ft³
